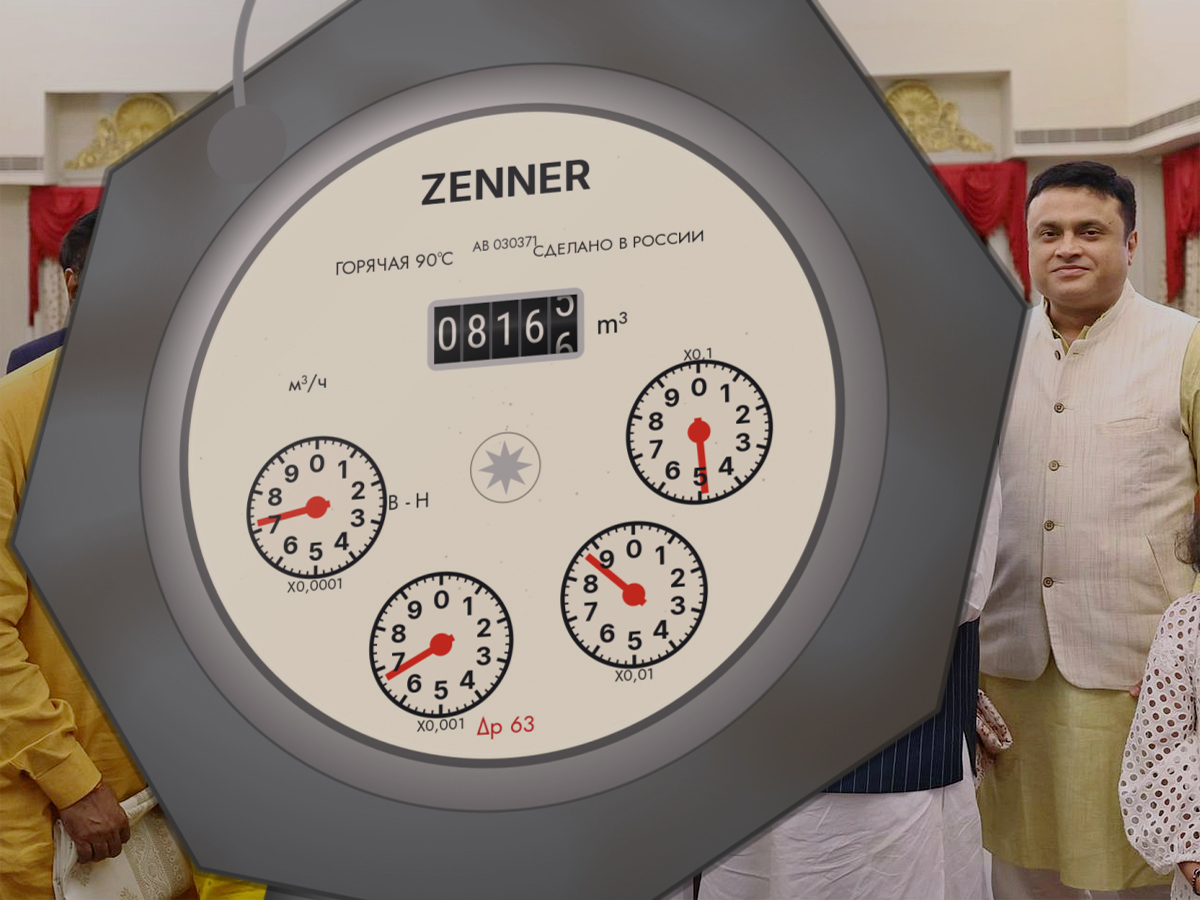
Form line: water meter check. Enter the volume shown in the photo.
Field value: 8165.4867 m³
